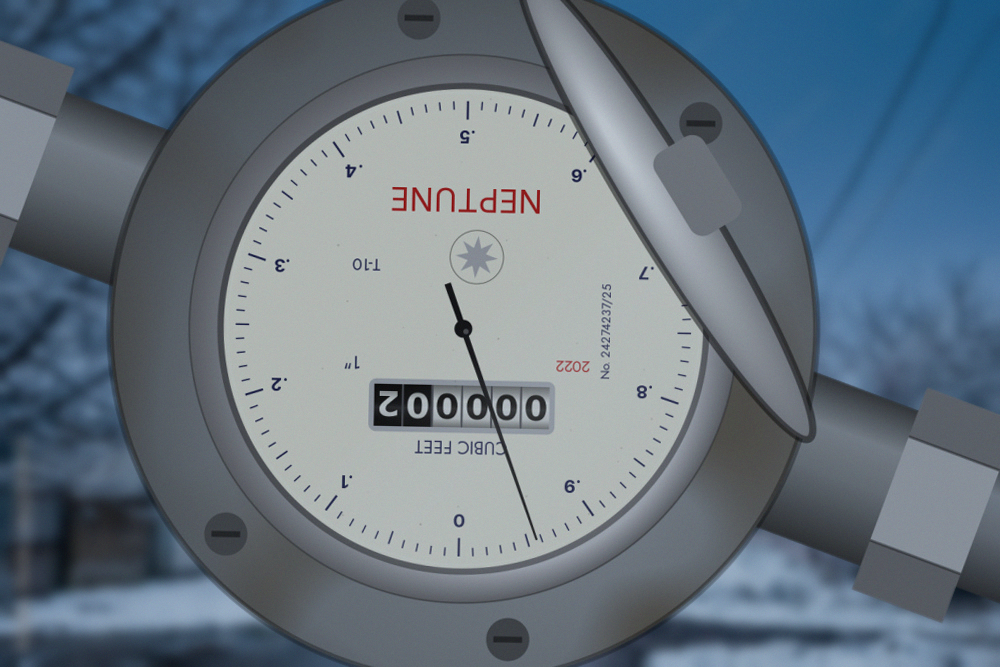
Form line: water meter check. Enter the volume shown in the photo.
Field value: 1.94 ft³
